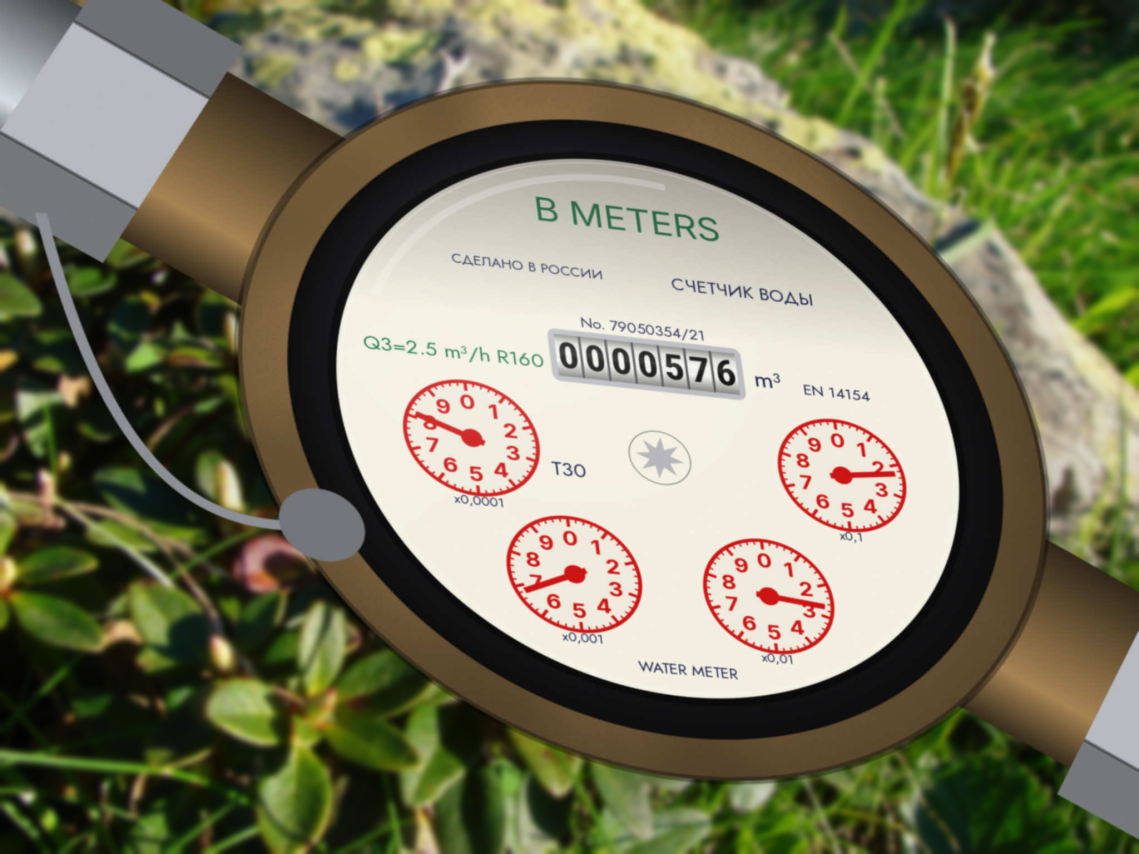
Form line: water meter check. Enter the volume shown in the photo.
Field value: 576.2268 m³
